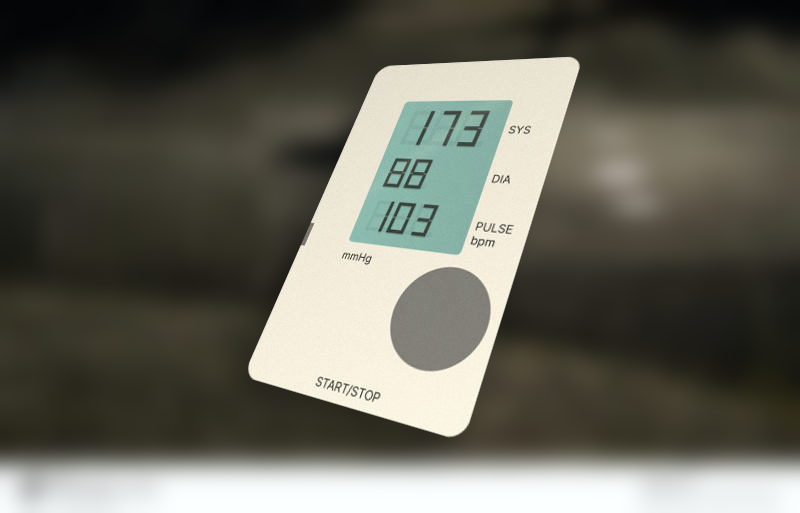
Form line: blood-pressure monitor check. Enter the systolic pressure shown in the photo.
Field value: 173 mmHg
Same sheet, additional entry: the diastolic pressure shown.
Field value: 88 mmHg
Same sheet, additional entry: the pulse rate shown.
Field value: 103 bpm
